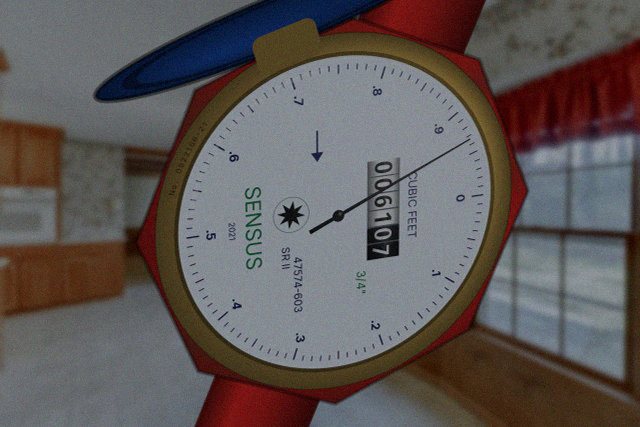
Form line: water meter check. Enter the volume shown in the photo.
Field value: 6106.93 ft³
